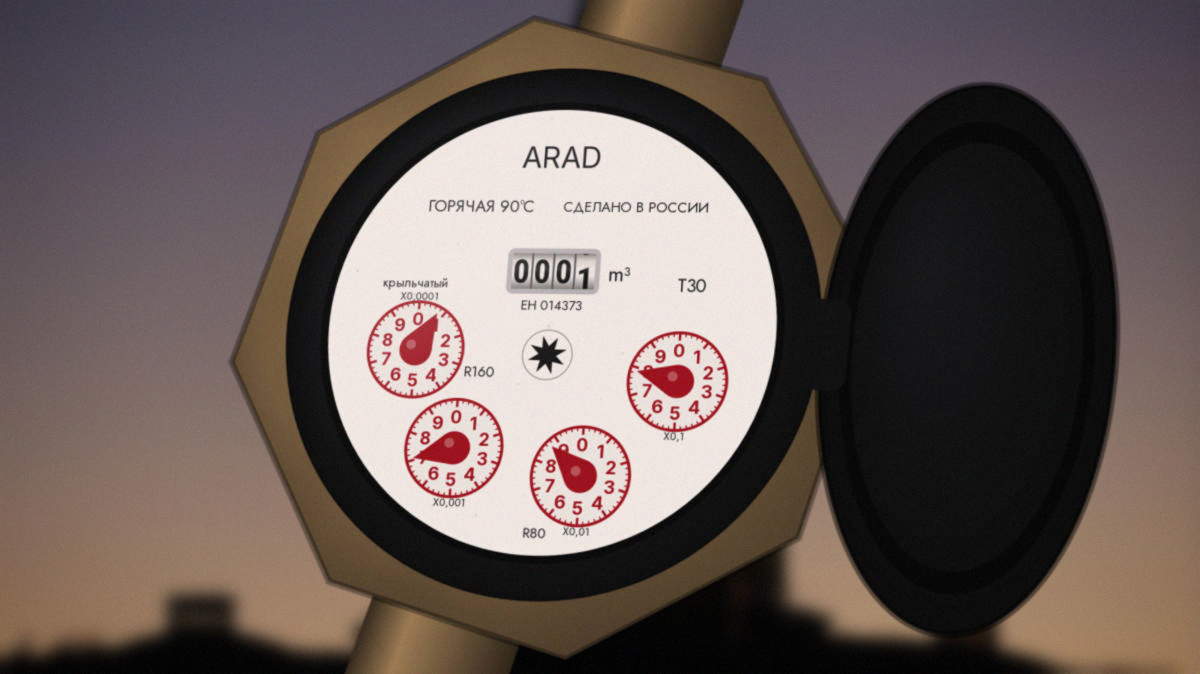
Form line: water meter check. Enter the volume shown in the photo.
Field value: 0.7870 m³
